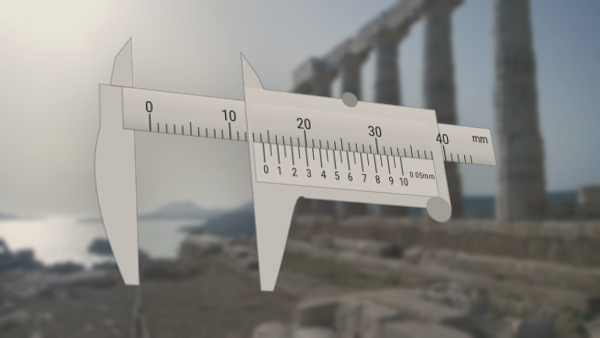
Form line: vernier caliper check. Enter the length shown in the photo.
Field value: 14.2 mm
